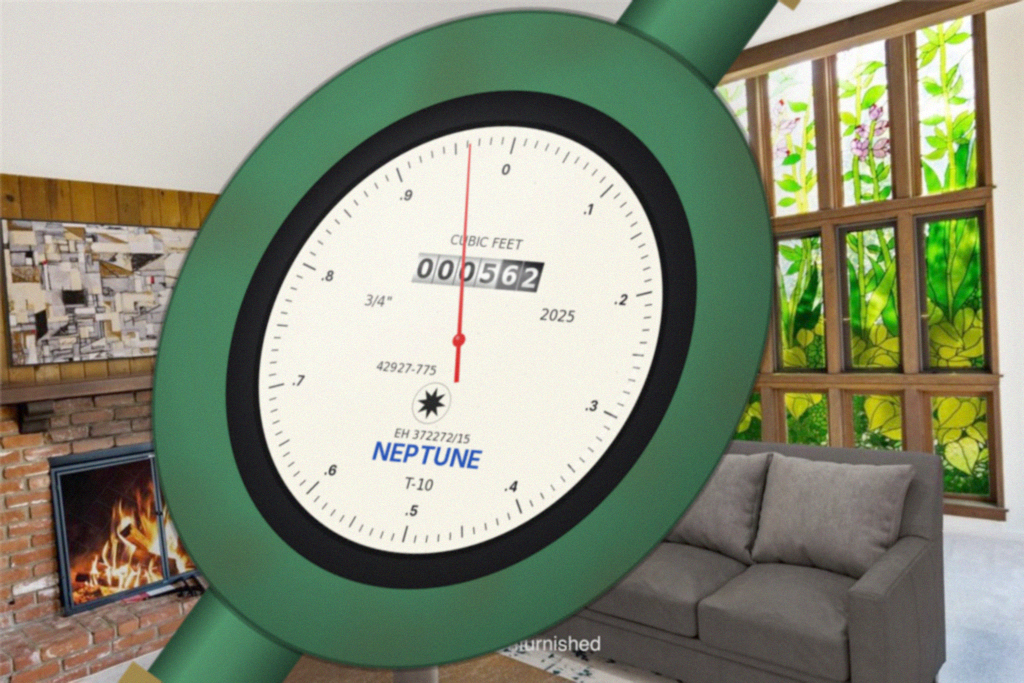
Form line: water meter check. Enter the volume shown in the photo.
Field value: 561.96 ft³
